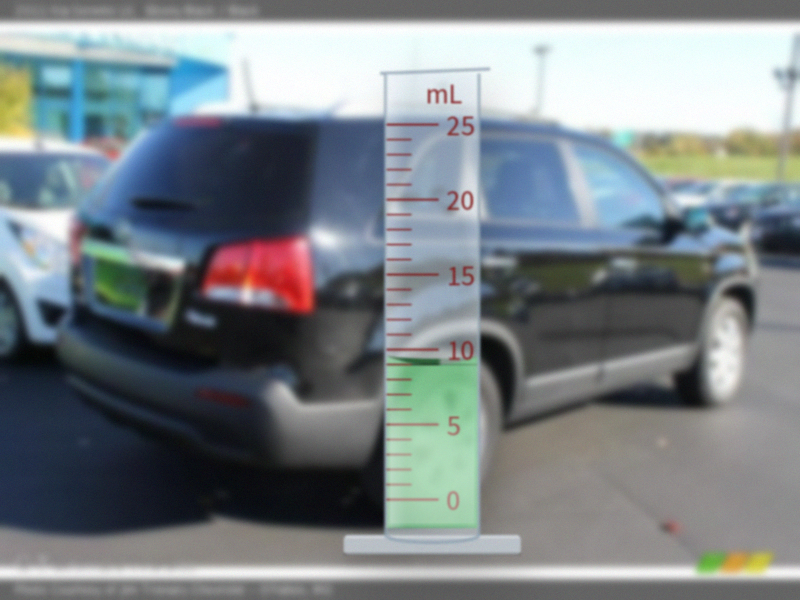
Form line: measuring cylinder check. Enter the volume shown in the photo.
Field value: 9 mL
